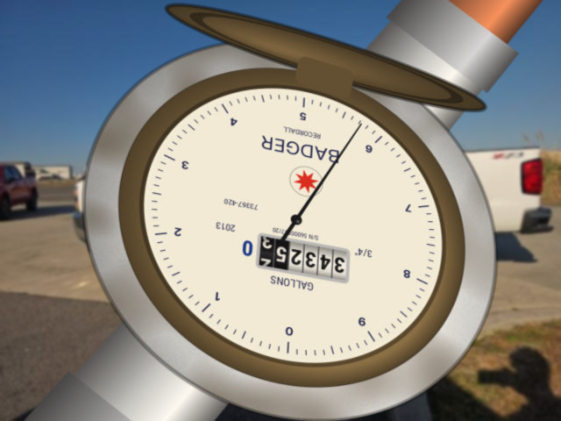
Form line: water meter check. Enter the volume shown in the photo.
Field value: 3432525.7 gal
